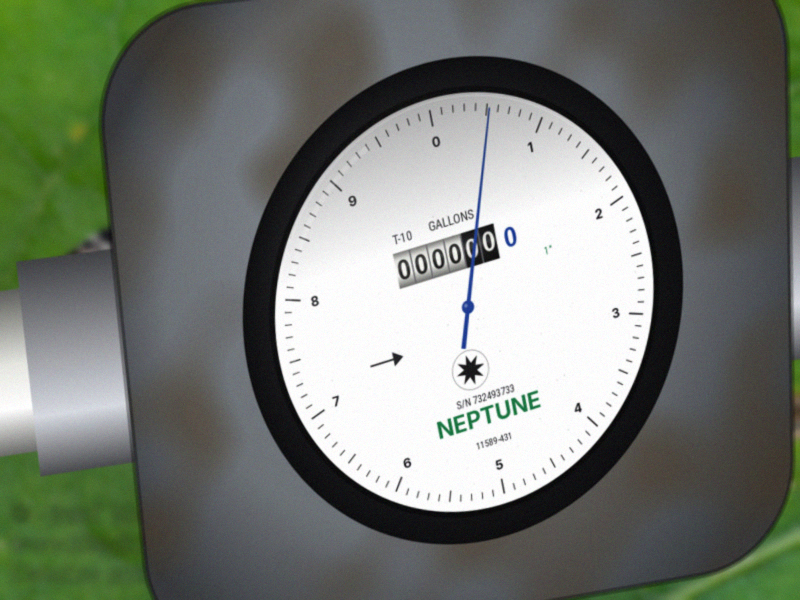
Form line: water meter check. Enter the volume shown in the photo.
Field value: 0.5 gal
